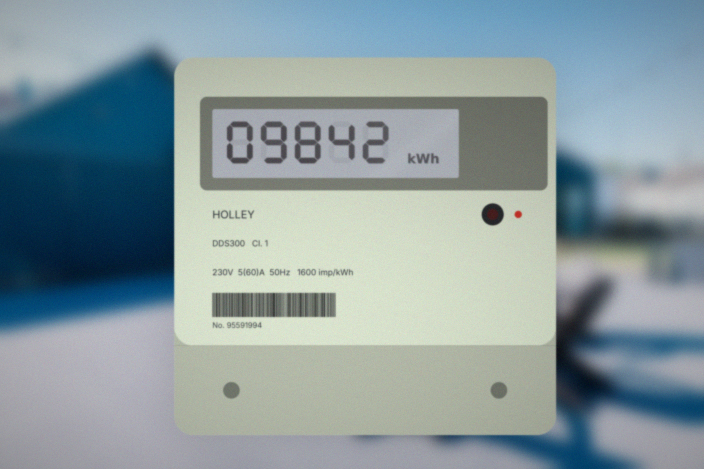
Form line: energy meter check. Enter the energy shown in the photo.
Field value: 9842 kWh
